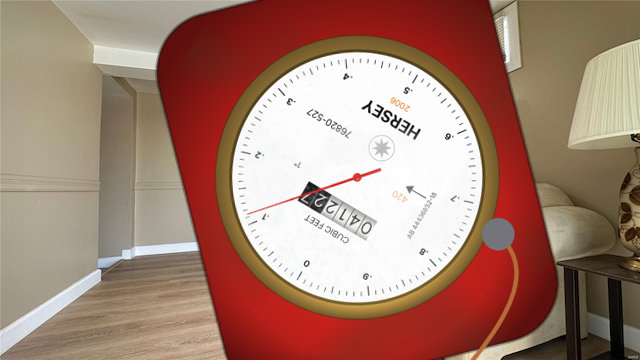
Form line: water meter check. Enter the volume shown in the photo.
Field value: 41227.11 ft³
